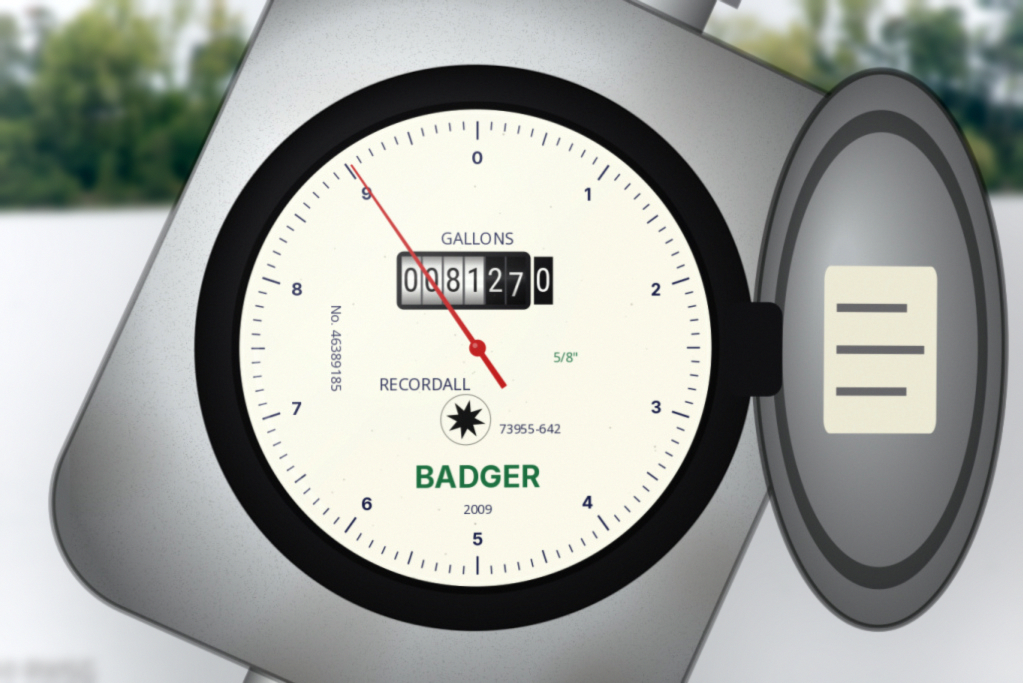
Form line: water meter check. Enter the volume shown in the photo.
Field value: 81269.0 gal
